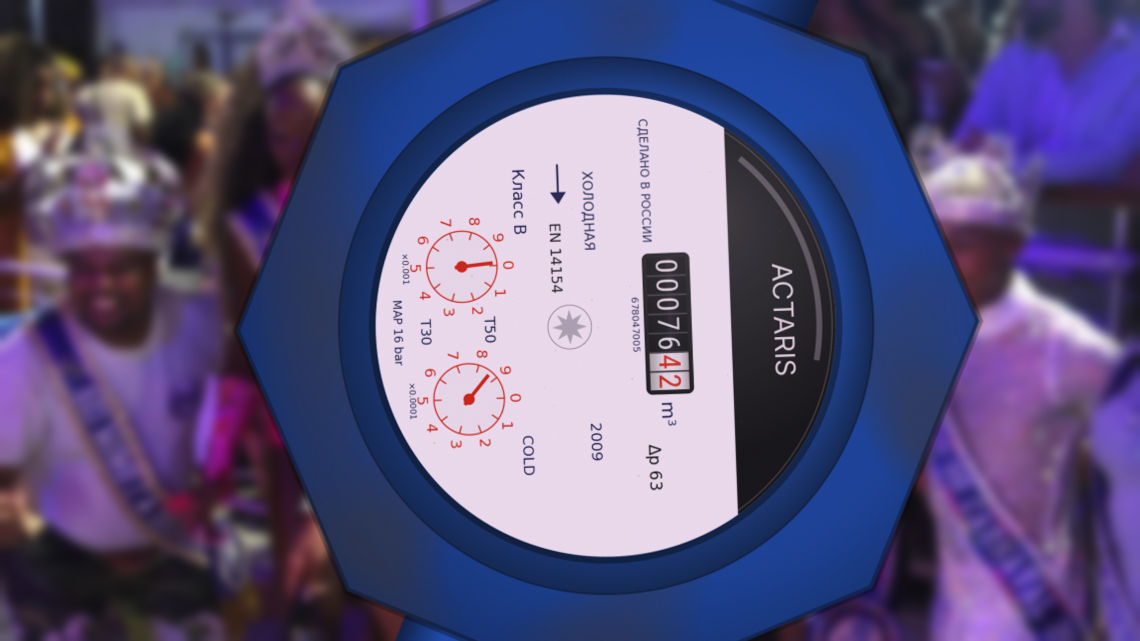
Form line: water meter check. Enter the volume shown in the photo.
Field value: 76.4198 m³
